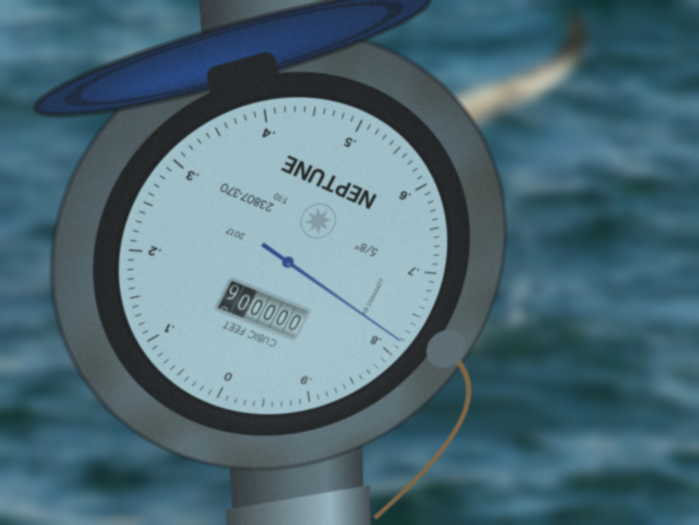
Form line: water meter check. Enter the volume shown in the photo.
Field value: 5.78 ft³
